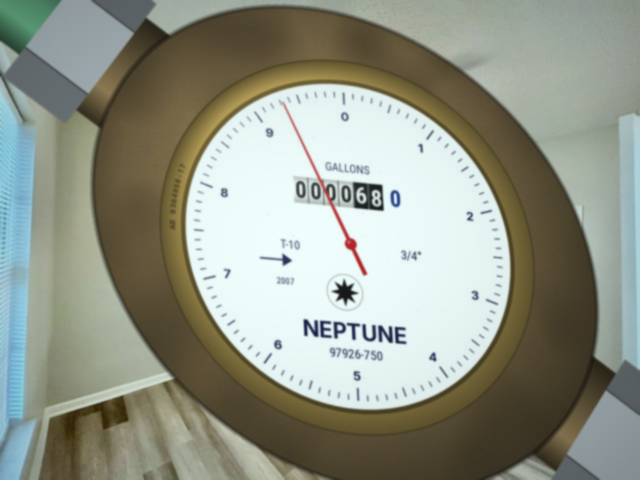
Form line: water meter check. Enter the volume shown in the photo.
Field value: 679.3 gal
